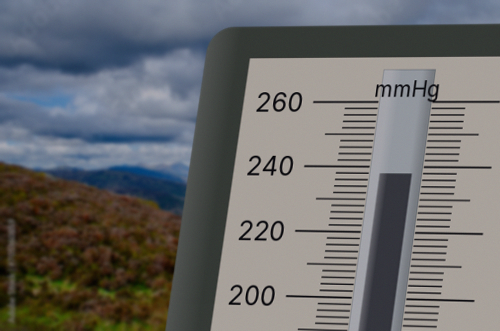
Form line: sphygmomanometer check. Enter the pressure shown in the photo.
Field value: 238 mmHg
